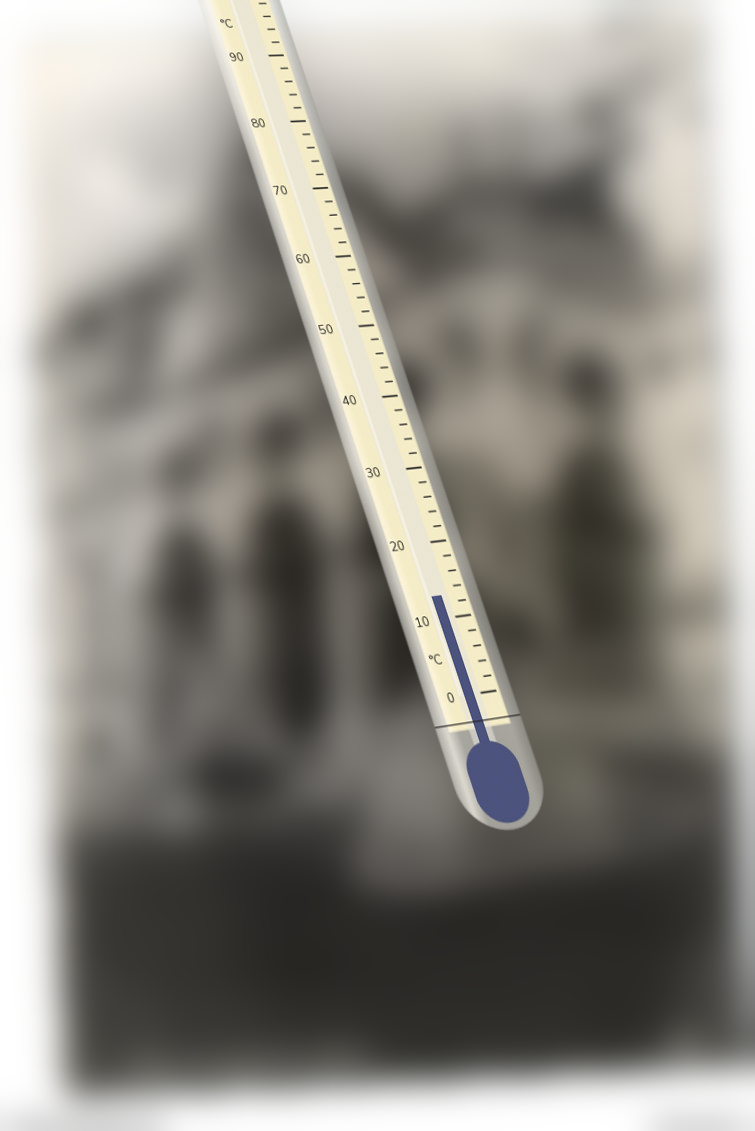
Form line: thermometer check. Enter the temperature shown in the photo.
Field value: 13 °C
